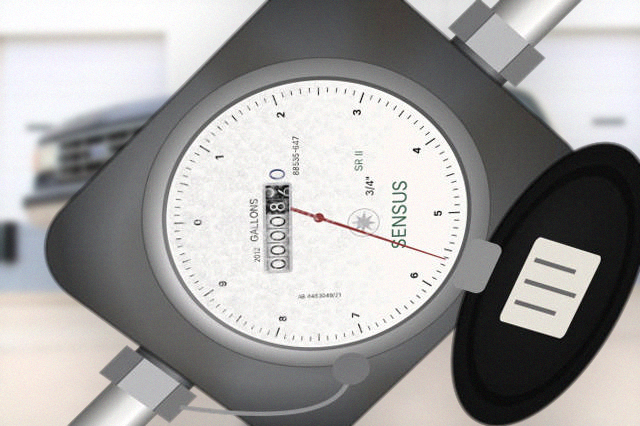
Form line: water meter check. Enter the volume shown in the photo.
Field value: 855.6 gal
